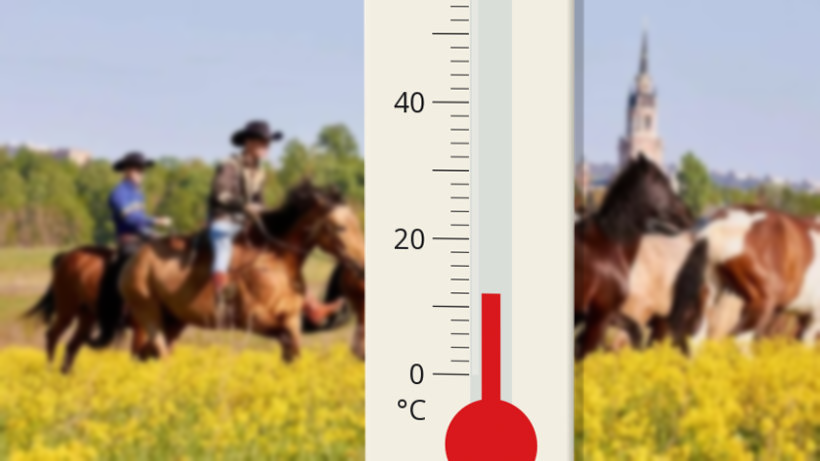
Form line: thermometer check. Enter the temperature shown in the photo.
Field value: 12 °C
